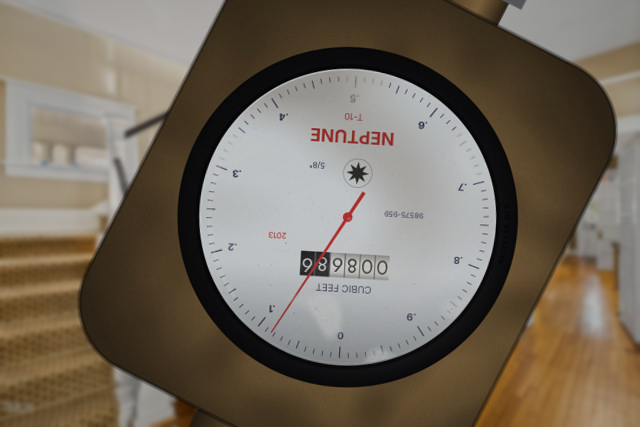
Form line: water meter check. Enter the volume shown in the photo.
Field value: 8686.08 ft³
